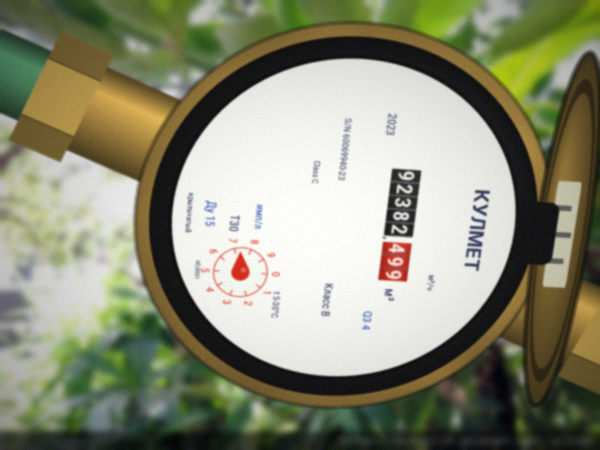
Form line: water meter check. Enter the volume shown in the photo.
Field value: 92382.4997 m³
